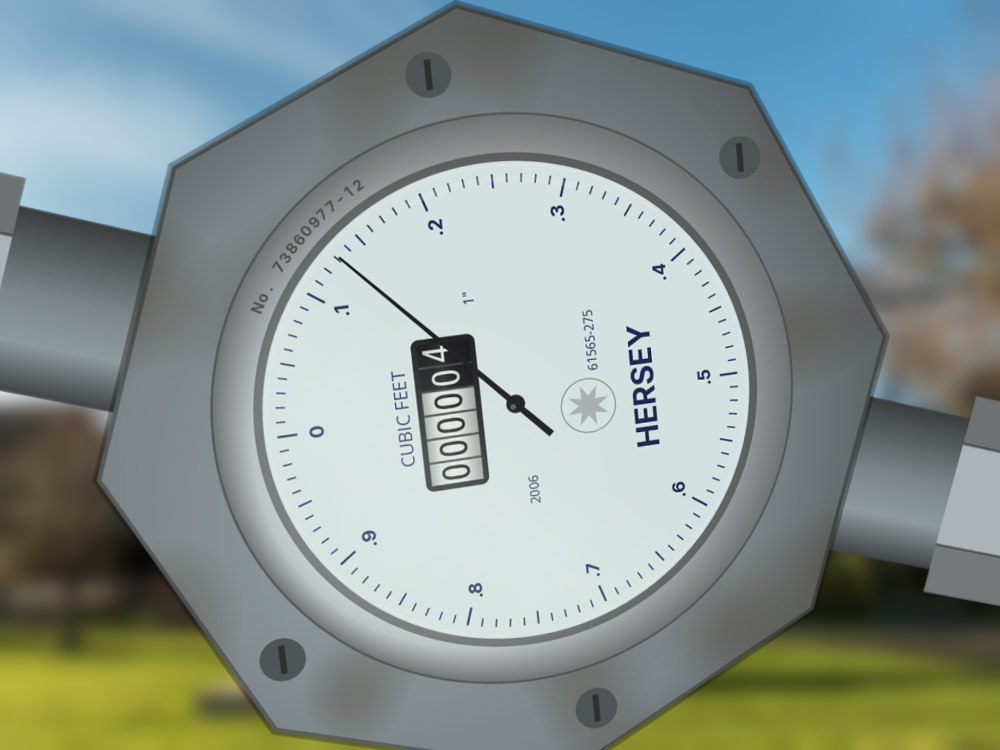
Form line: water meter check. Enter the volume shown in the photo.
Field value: 4.13 ft³
